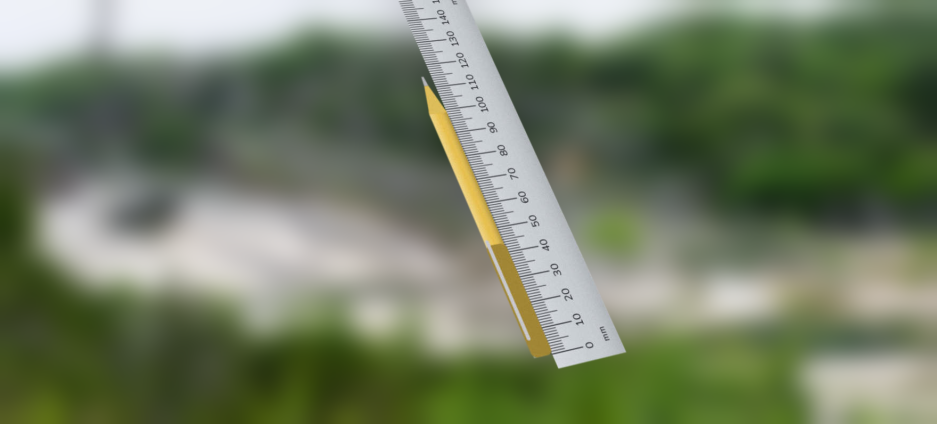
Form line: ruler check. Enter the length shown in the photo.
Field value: 115 mm
